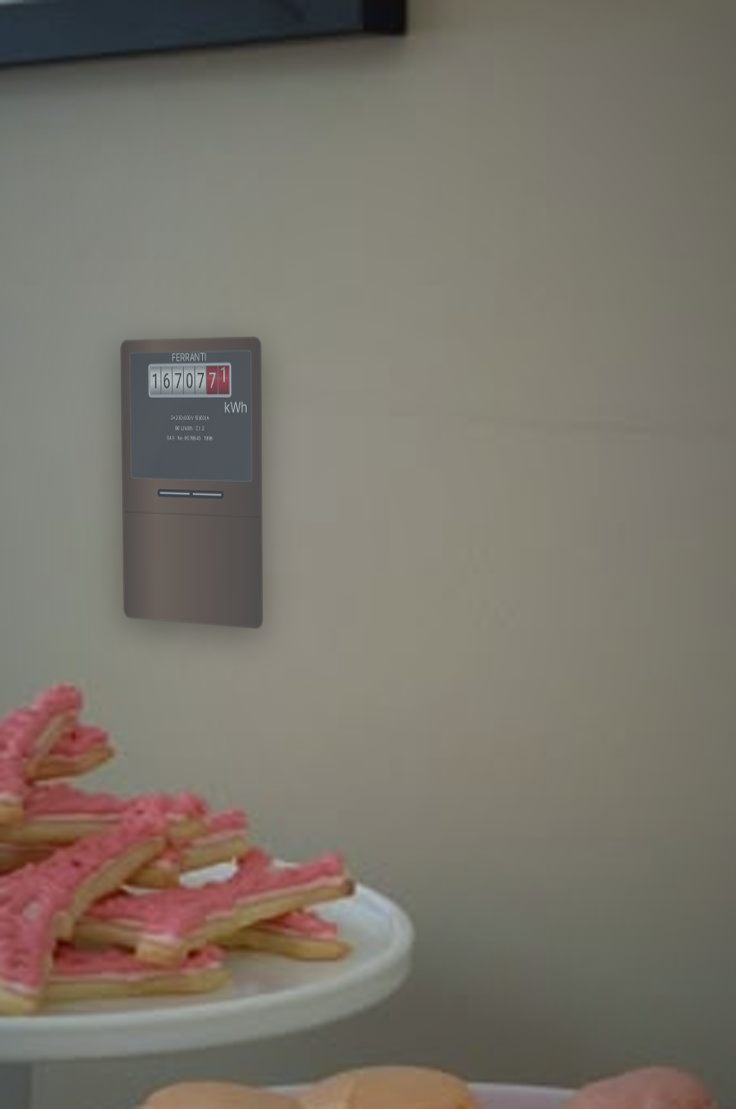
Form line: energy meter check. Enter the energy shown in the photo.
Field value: 16707.71 kWh
